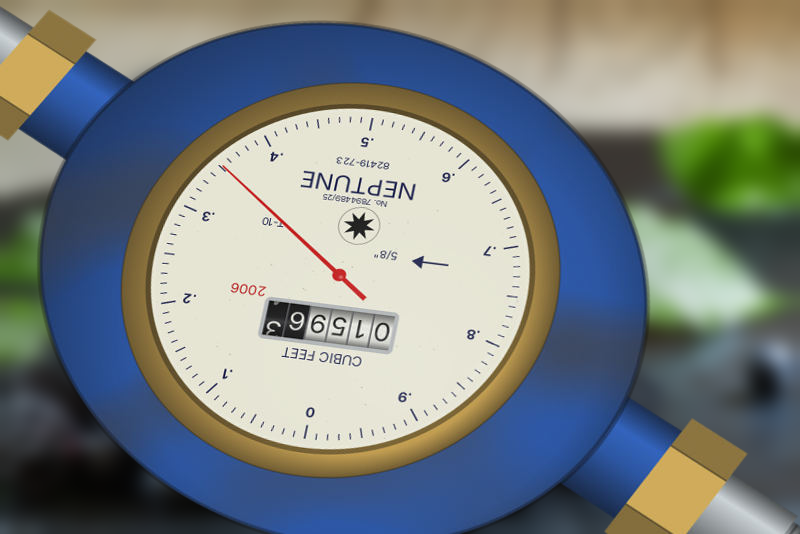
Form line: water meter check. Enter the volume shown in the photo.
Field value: 15963.35 ft³
